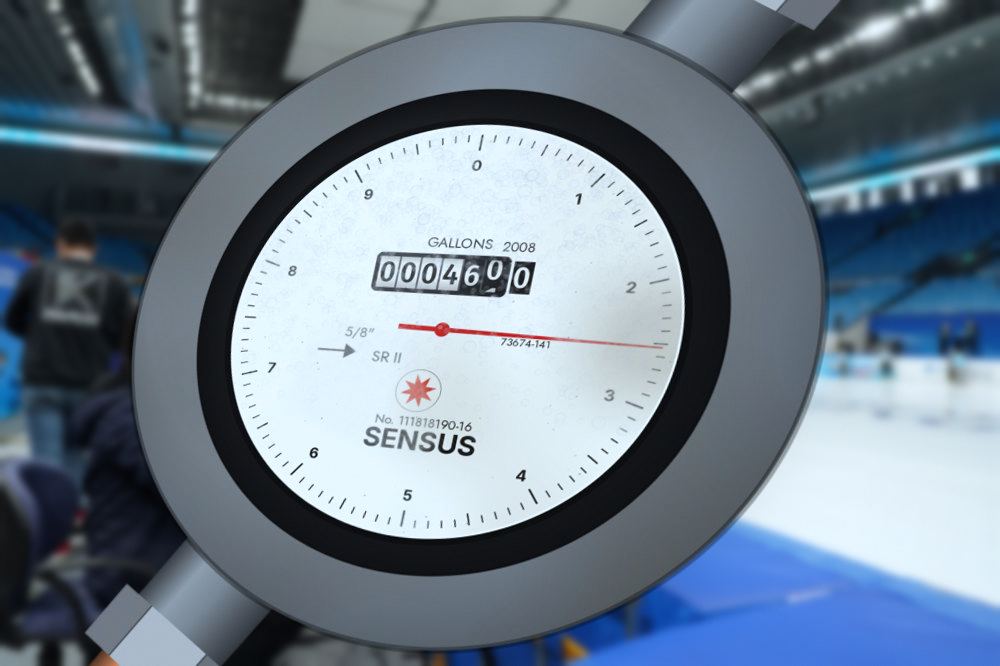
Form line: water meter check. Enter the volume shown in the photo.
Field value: 4602.5 gal
